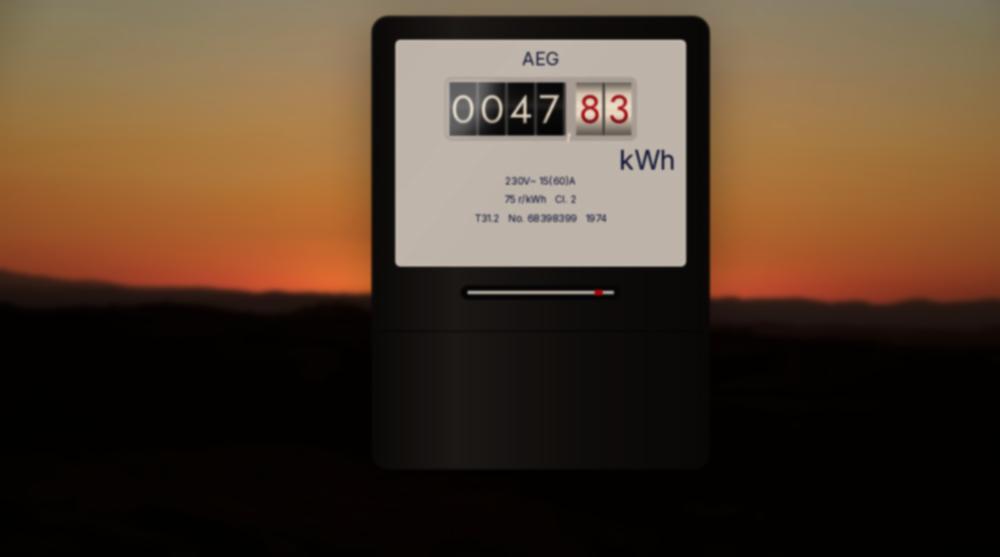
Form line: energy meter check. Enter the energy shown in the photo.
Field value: 47.83 kWh
